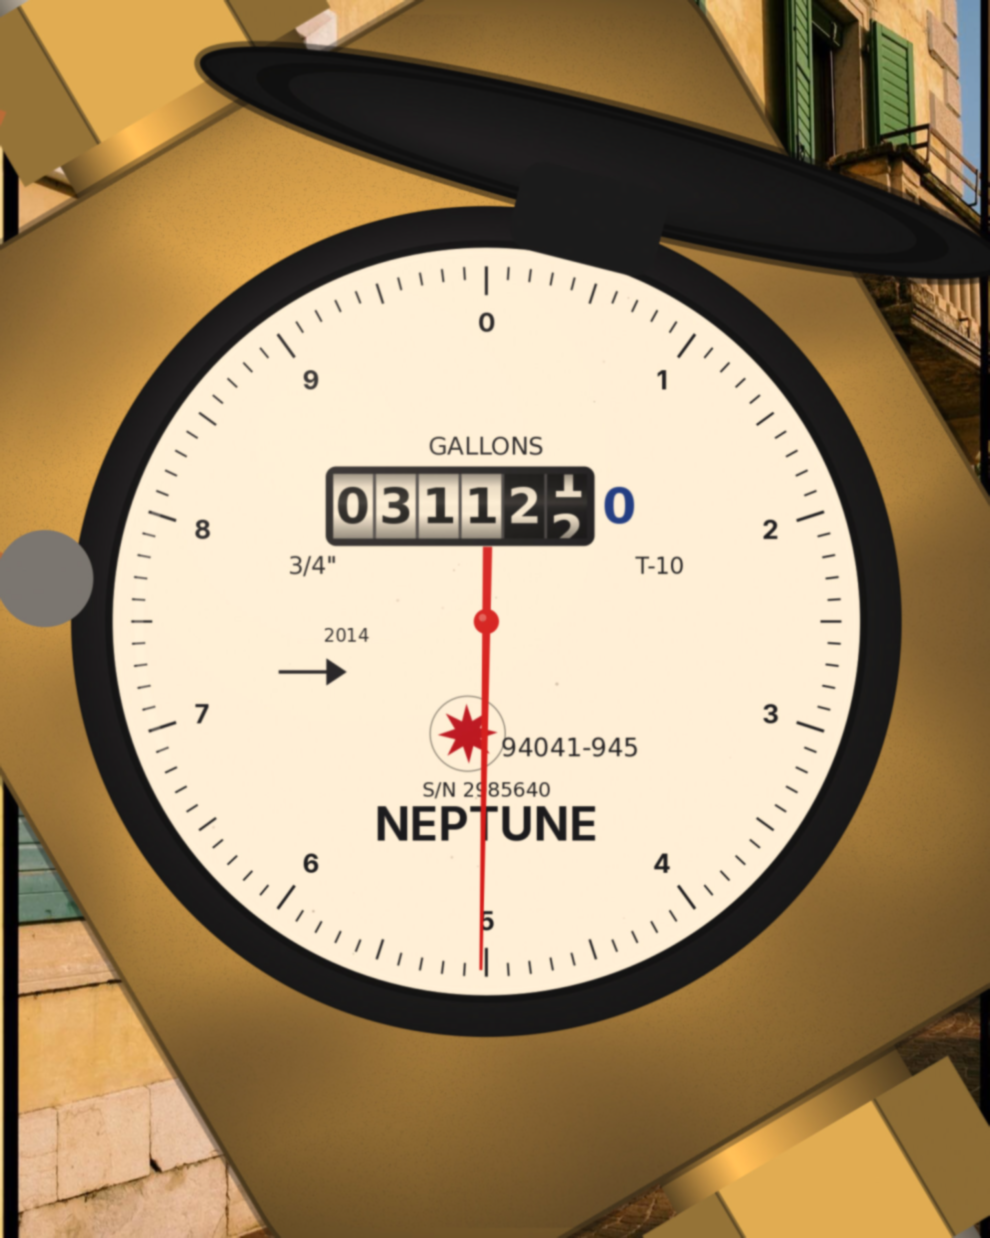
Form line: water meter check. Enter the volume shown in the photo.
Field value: 311215.0 gal
